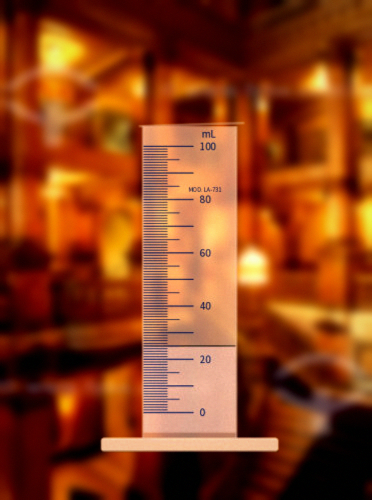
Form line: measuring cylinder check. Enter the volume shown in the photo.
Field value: 25 mL
